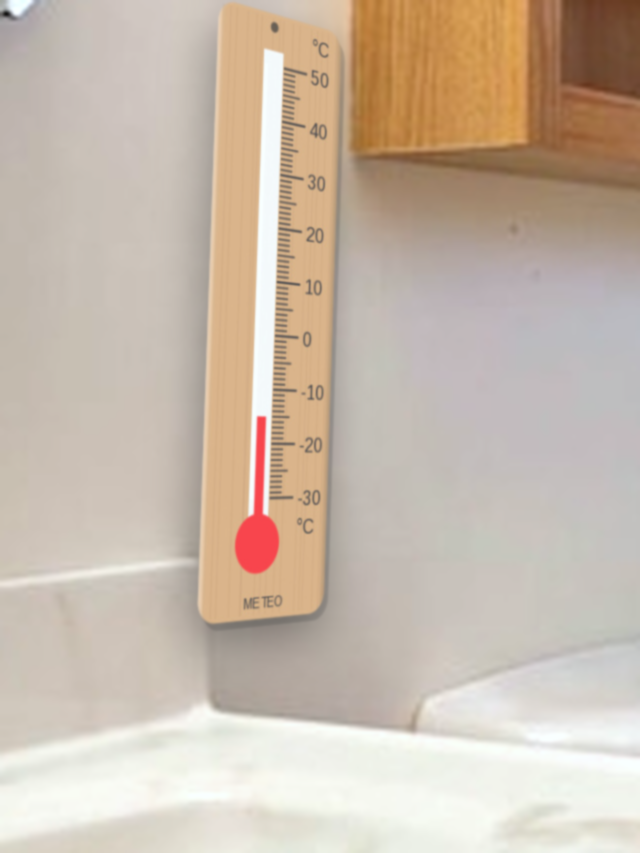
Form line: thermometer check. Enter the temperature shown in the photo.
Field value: -15 °C
